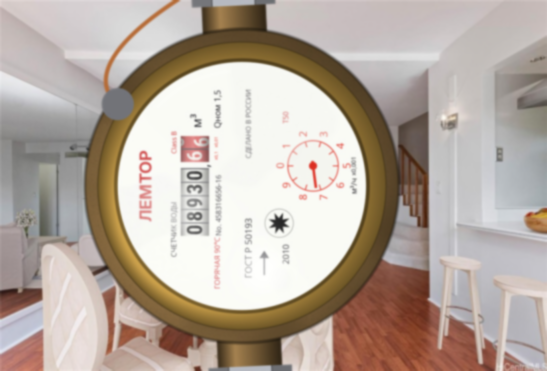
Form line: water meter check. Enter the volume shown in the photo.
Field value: 8930.657 m³
